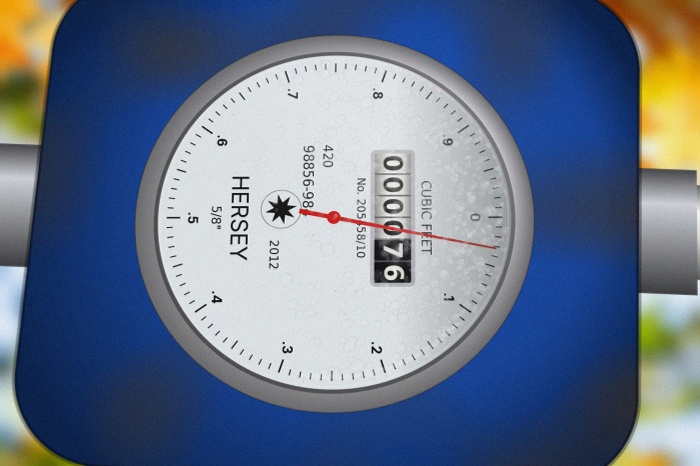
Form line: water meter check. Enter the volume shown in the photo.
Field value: 76.03 ft³
